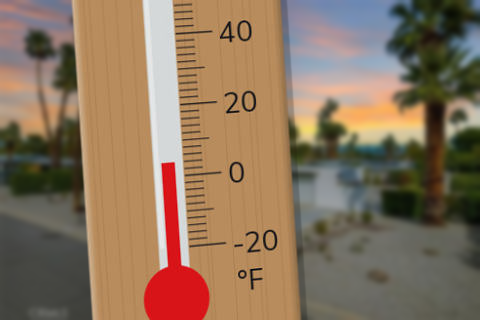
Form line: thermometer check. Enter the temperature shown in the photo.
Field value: 4 °F
